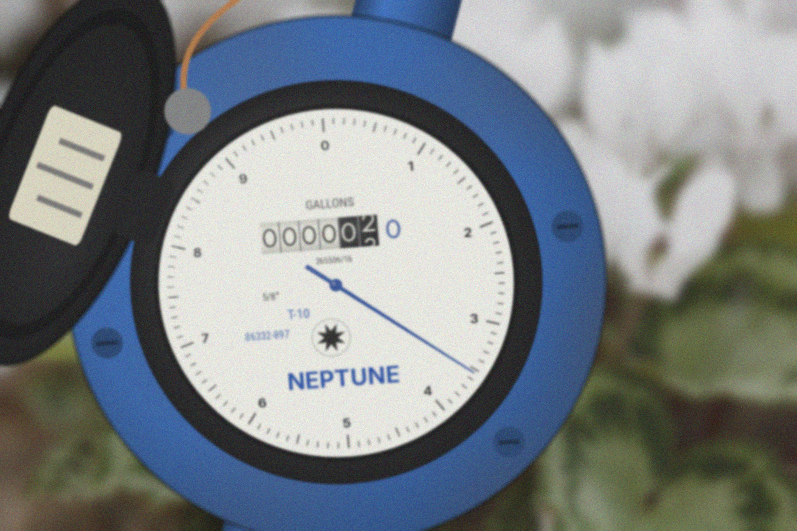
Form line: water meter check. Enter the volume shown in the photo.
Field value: 23.5 gal
